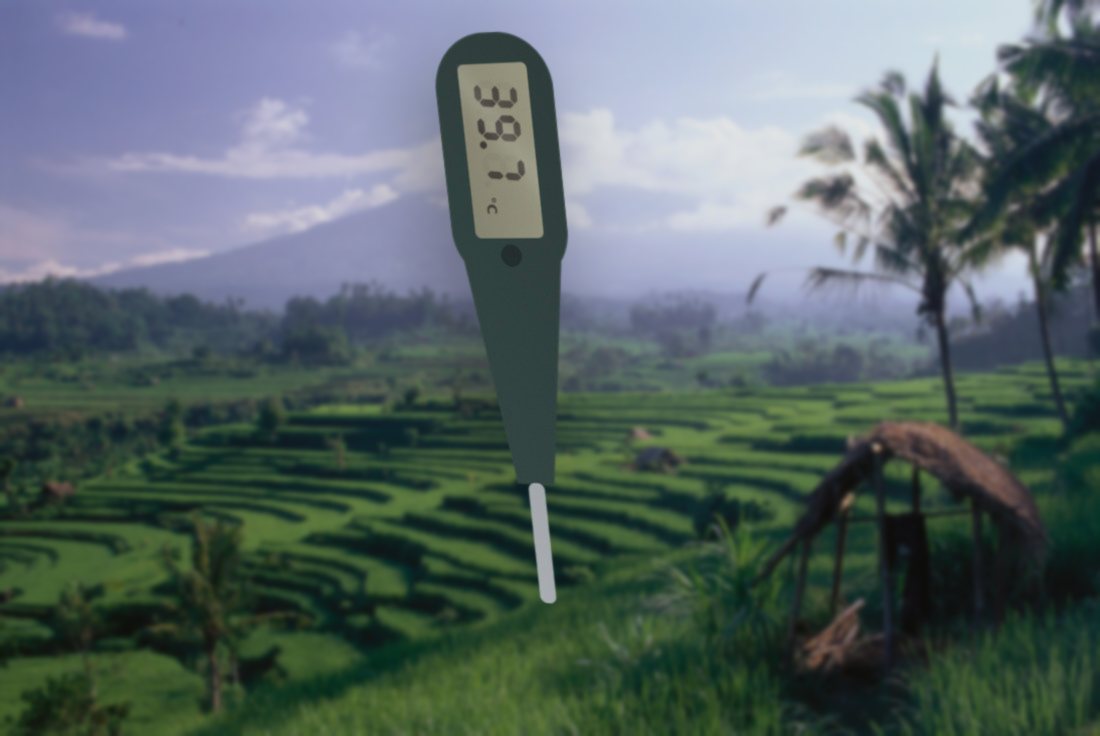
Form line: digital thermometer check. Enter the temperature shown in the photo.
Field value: 39.7 °C
